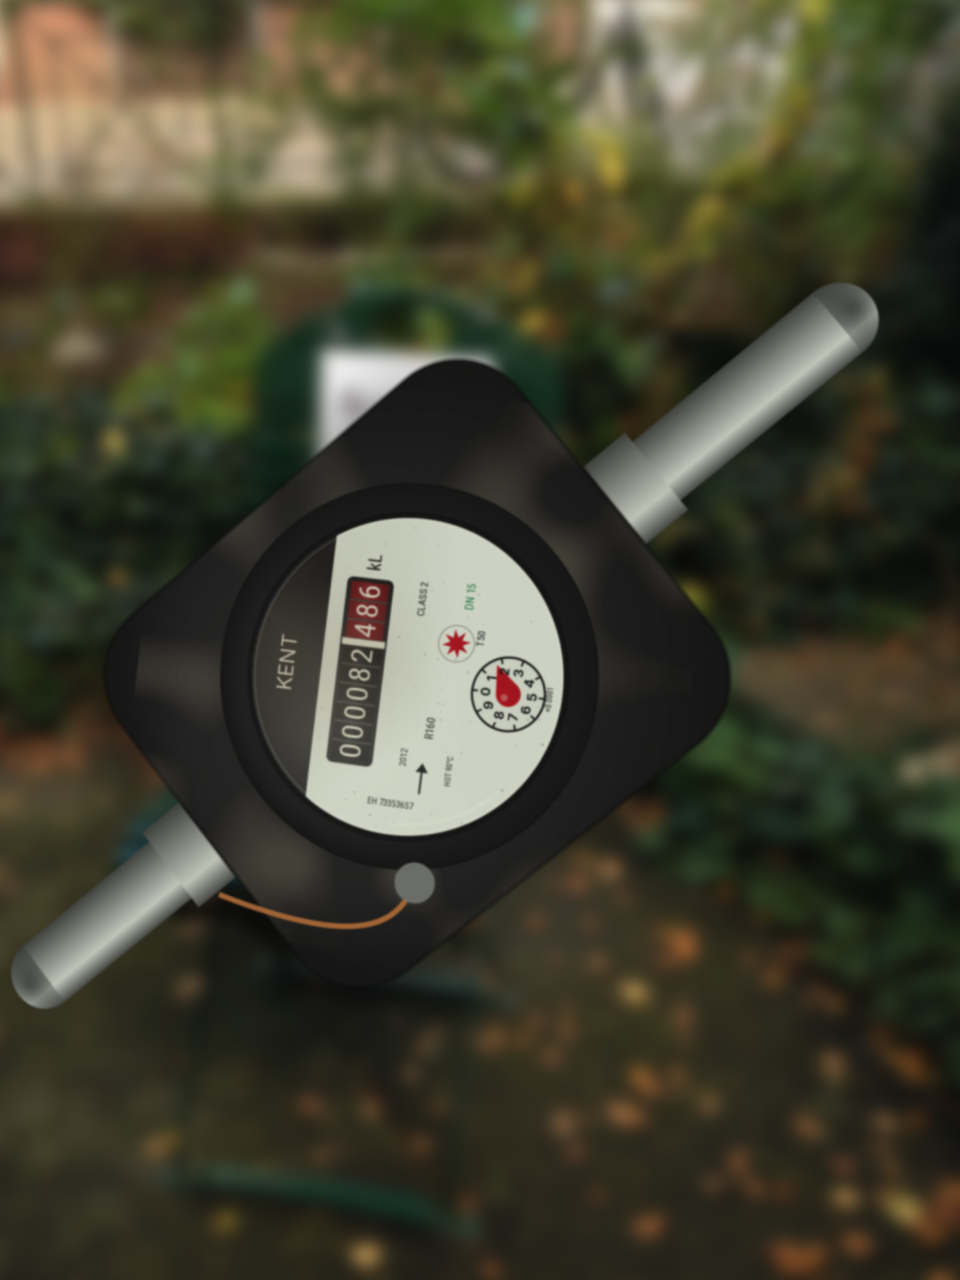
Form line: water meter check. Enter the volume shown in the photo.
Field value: 82.4861 kL
